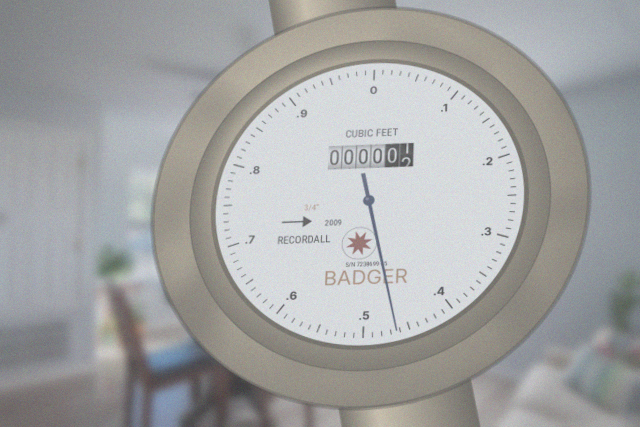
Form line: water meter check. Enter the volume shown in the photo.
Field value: 1.46 ft³
